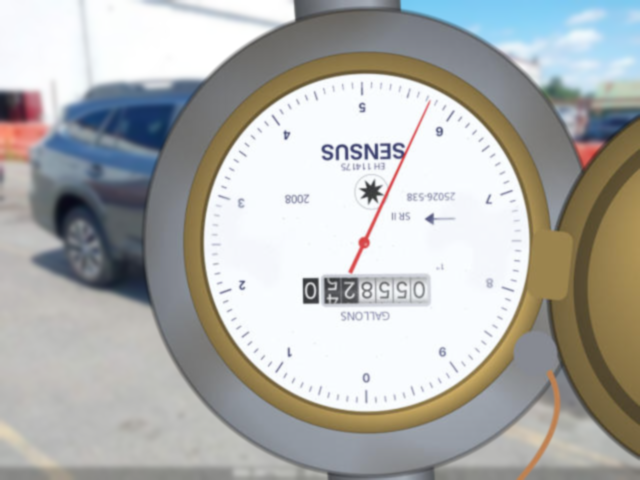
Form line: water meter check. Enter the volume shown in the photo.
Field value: 558245.7 gal
